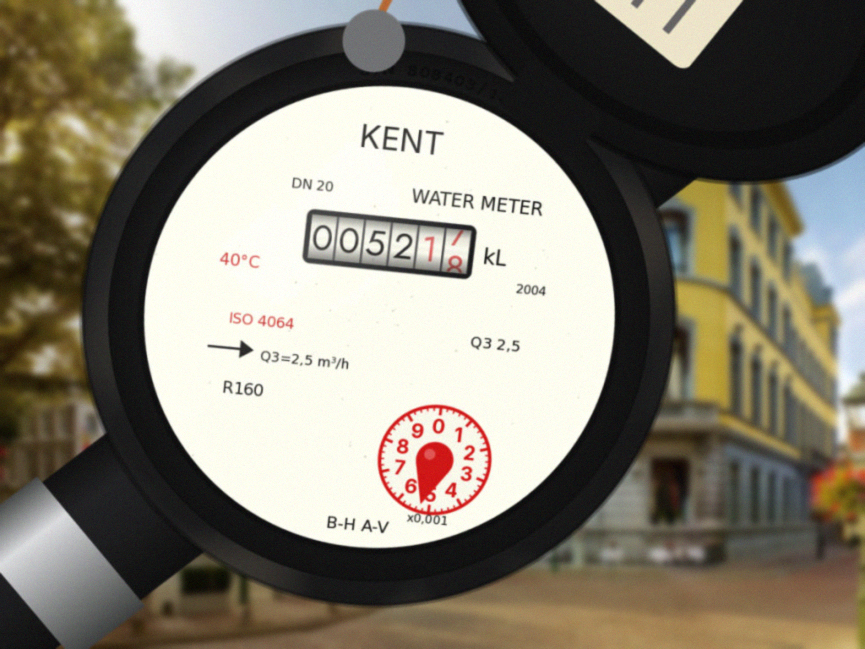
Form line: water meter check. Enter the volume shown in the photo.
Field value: 52.175 kL
